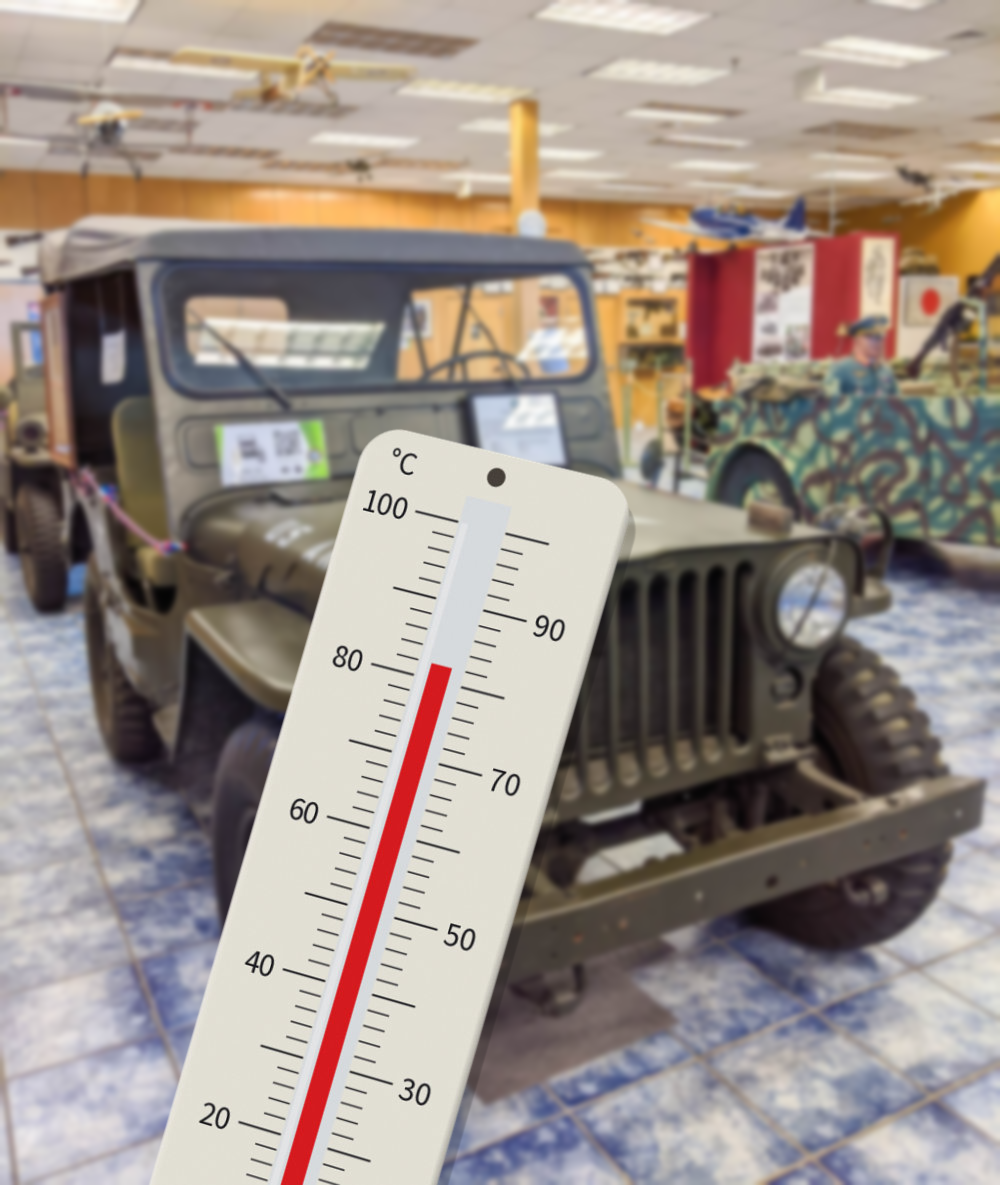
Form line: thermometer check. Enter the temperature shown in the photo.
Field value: 82 °C
